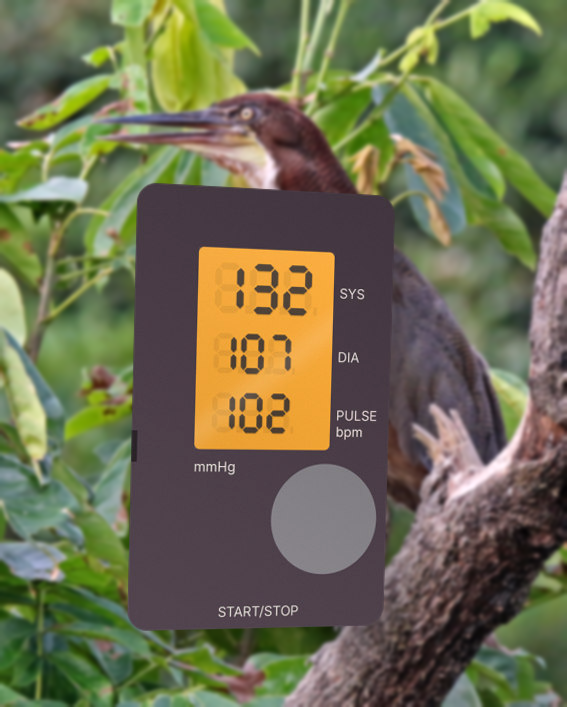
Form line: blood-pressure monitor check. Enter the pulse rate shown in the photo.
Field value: 102 bpm
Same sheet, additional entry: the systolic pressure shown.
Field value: 132 mmHg
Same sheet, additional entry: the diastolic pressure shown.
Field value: 107 mmHg
